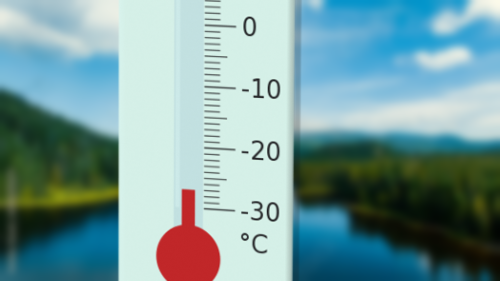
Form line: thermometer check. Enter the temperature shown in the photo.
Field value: -27 °C
